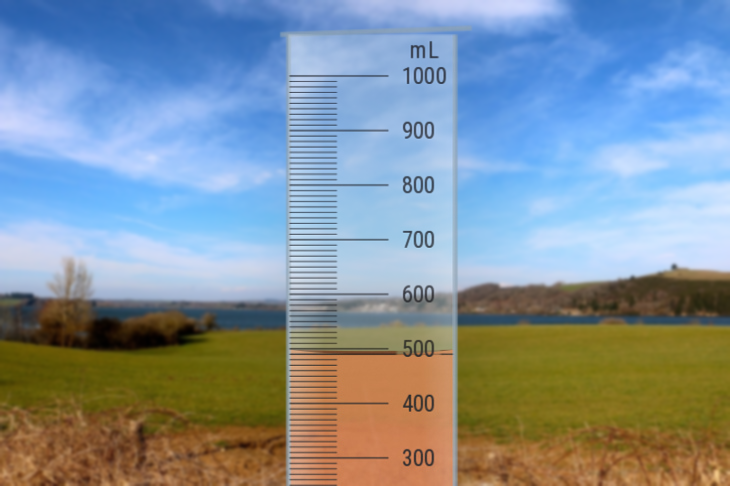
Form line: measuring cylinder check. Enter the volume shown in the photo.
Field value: 490 mL
